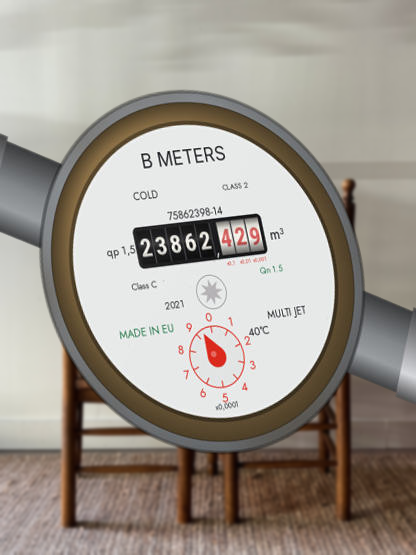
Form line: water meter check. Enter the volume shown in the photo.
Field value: 23862.4289 m³
